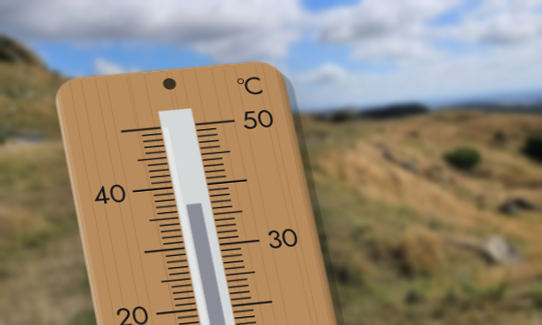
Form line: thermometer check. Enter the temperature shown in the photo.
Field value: 37 °C
